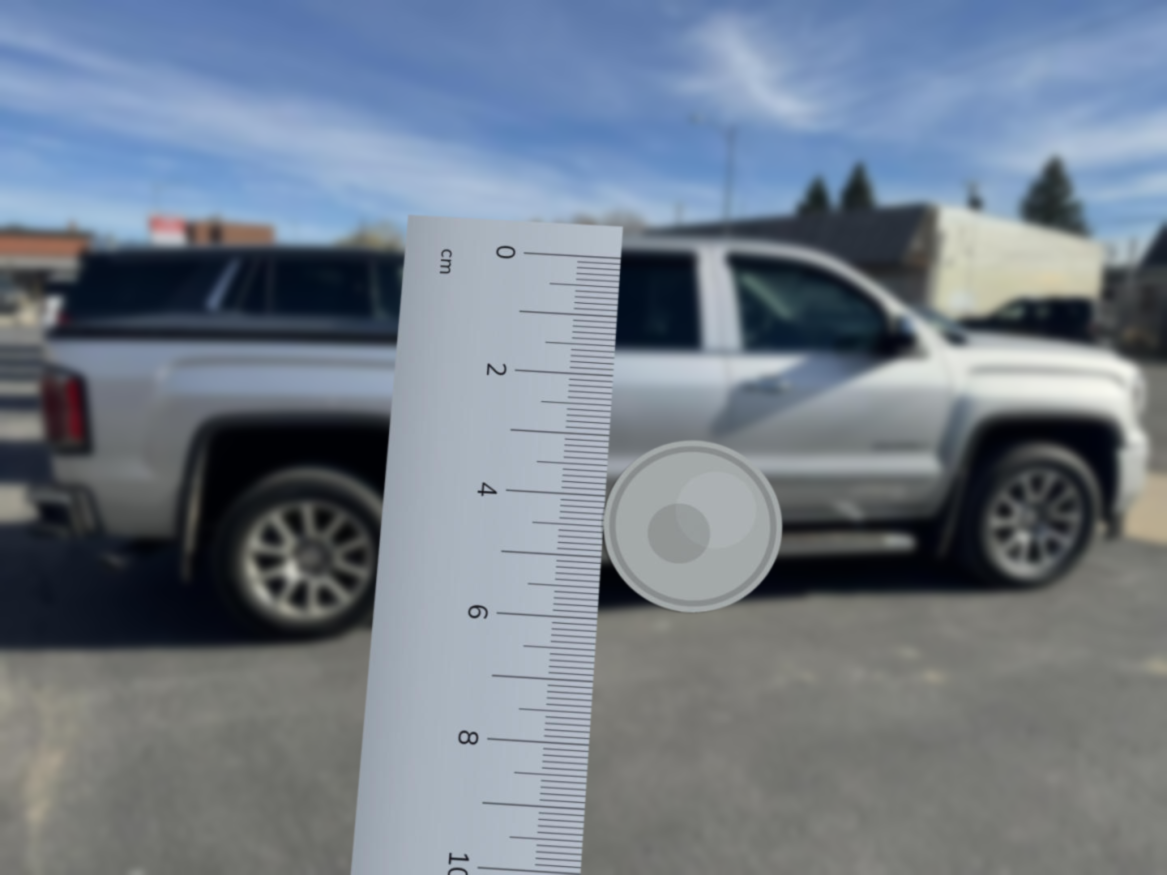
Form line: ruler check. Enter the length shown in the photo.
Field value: 2.8 cm
